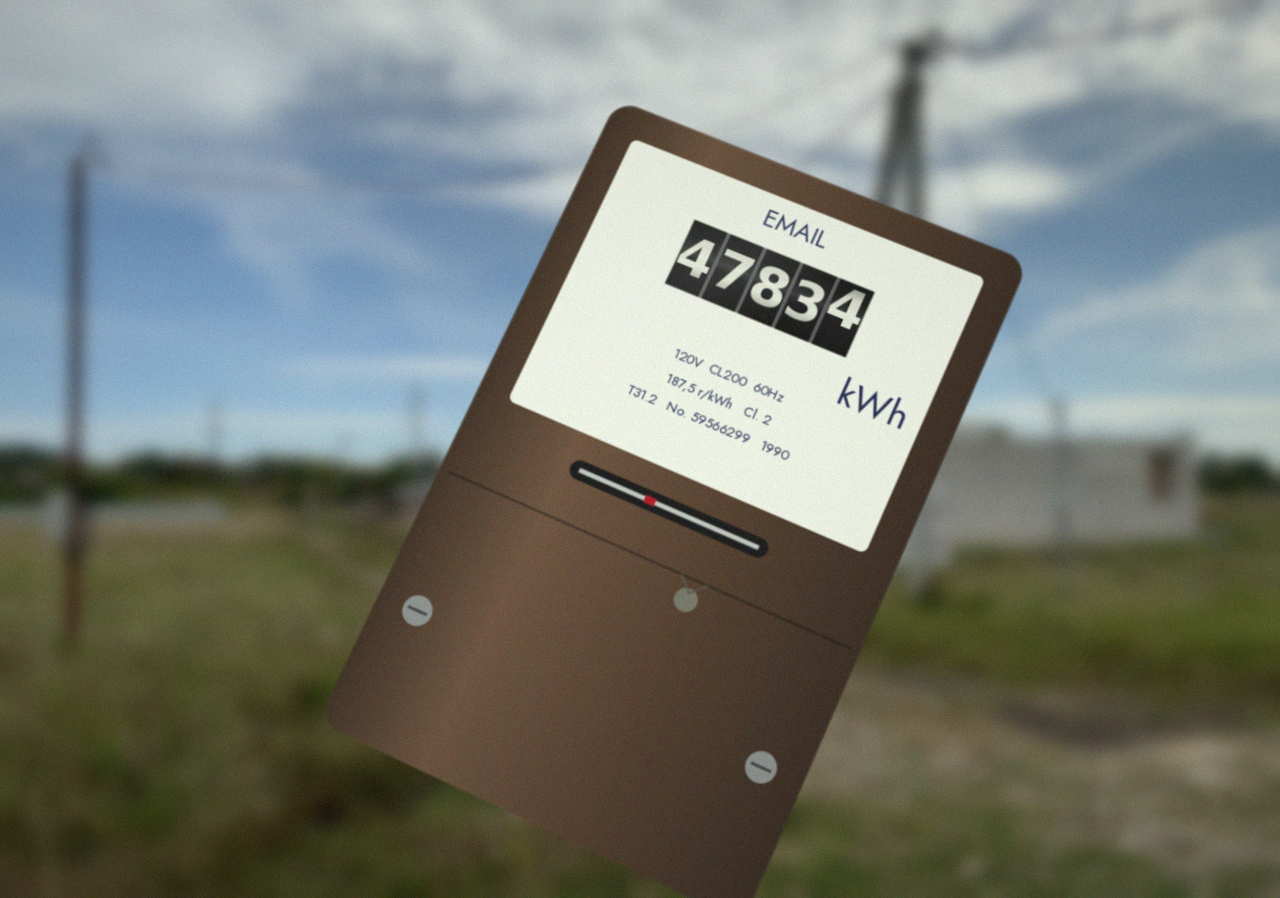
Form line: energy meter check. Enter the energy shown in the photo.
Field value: 47834 kWh
